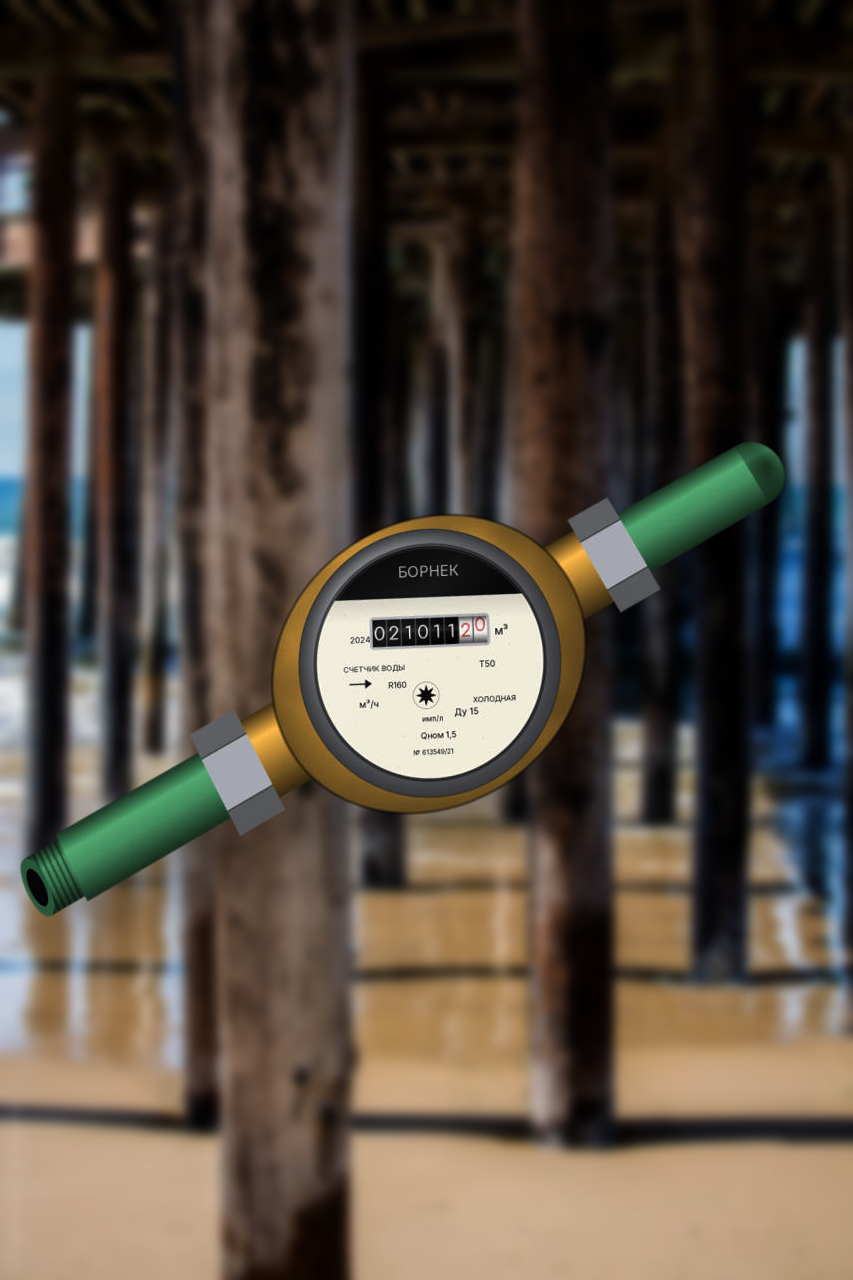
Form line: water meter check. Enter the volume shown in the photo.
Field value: 21011.20 m³
